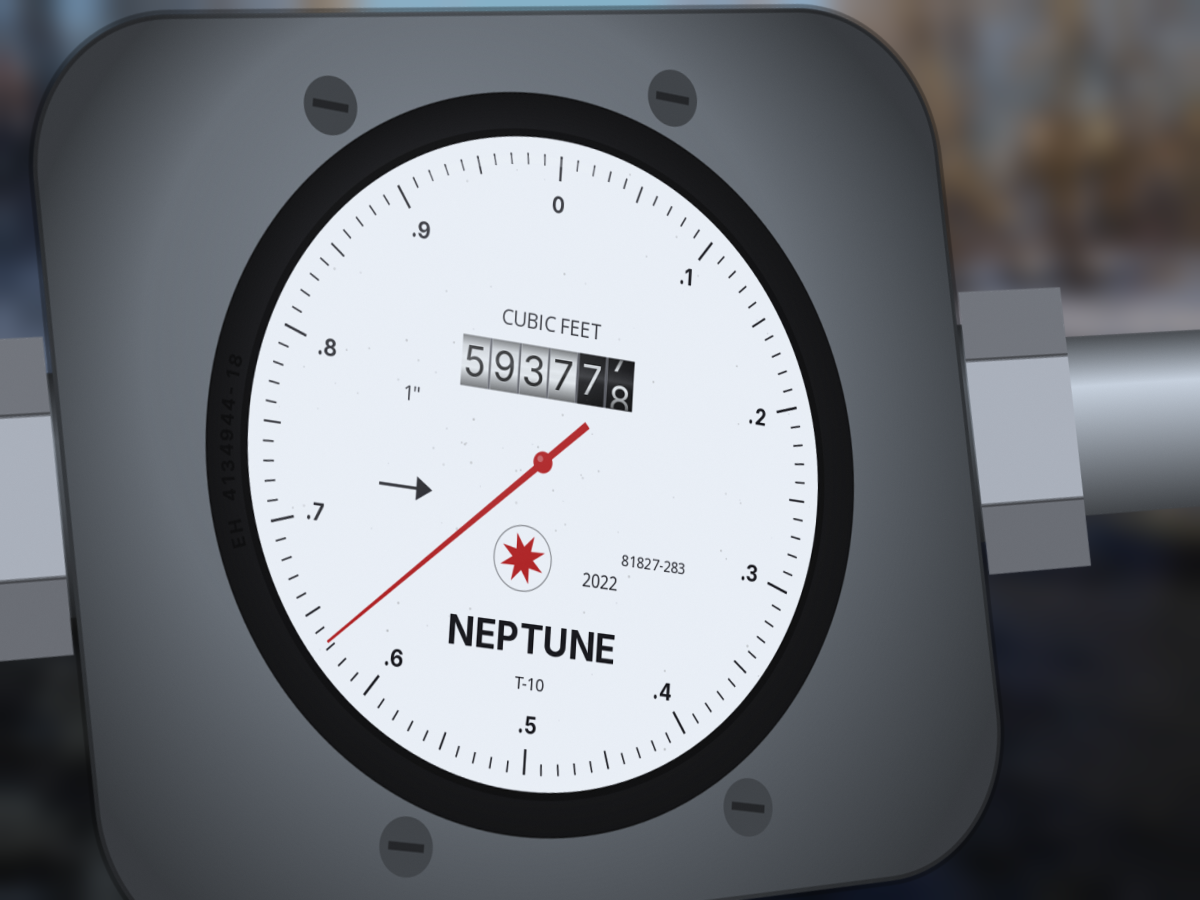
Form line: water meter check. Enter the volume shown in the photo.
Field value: 593777.63 ft³
